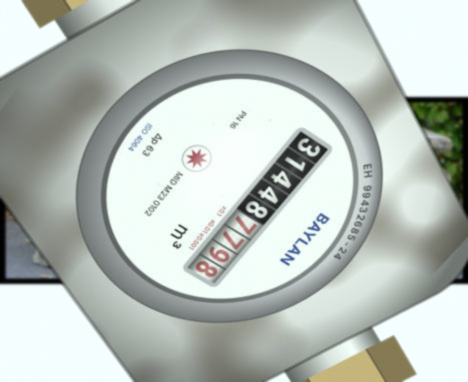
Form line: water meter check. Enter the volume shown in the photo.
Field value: 31448.7798 m³
